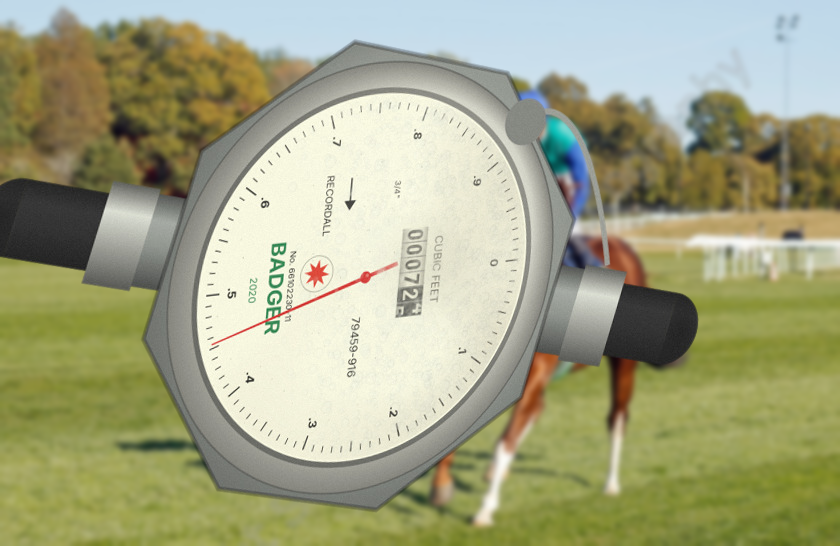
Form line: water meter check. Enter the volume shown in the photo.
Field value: 724.45 ft³
